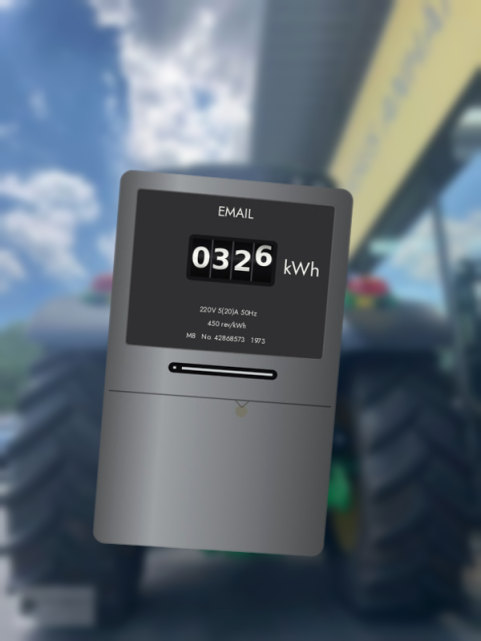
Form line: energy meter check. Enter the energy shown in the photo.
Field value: 326 kWh
